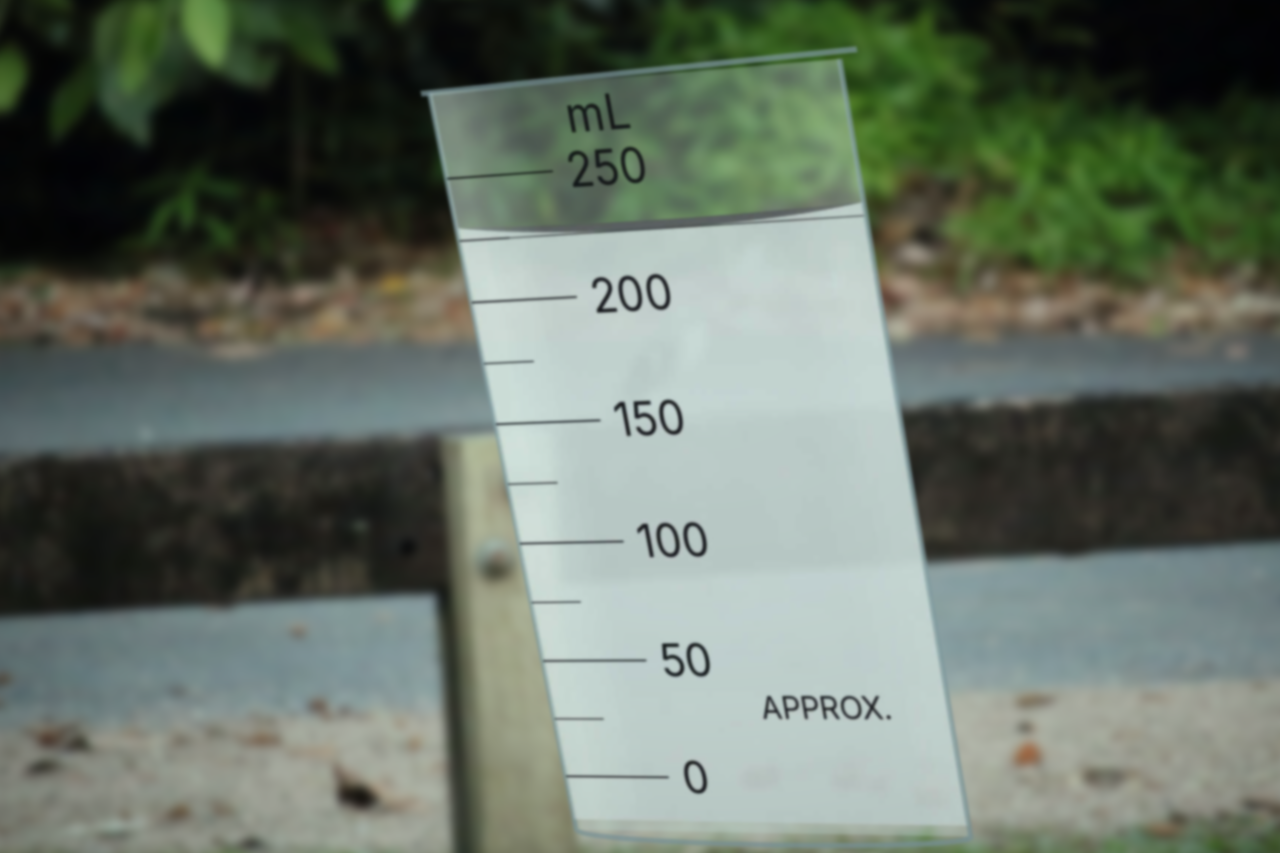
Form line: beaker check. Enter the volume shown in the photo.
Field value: 225 mL
